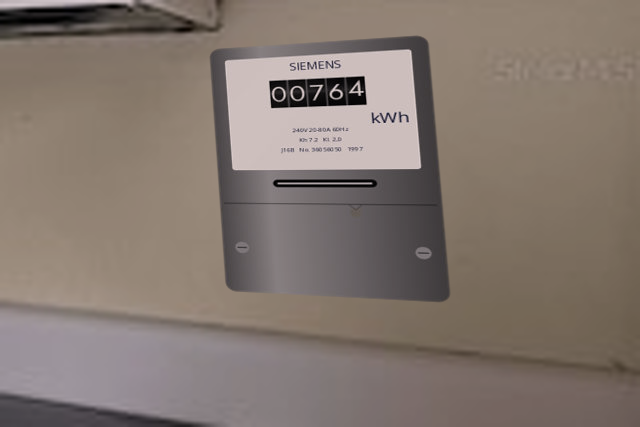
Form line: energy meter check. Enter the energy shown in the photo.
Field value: 764 kWh
